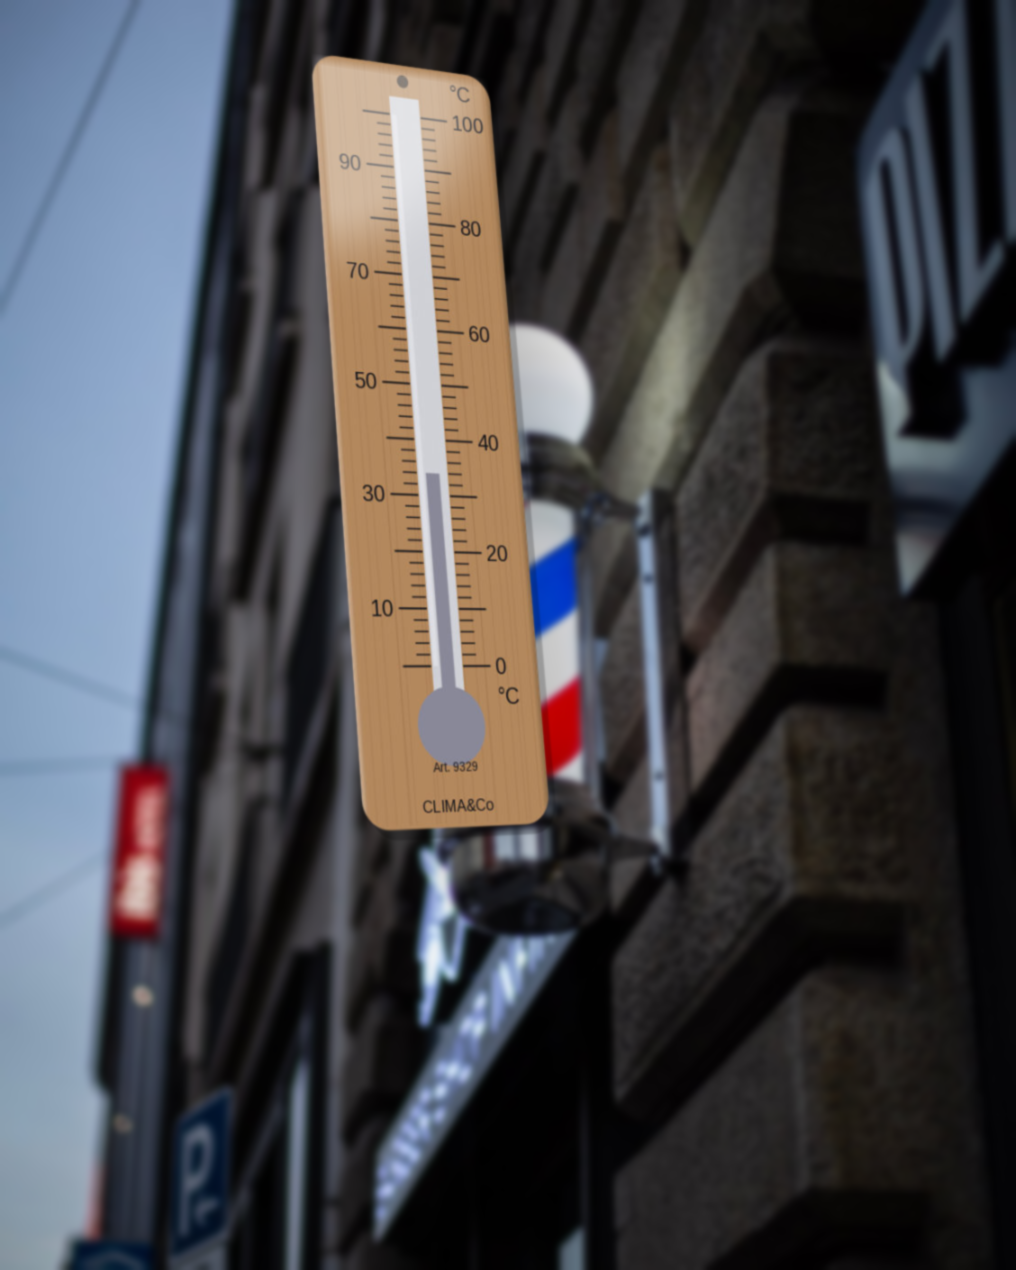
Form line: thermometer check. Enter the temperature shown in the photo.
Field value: 34 °C
